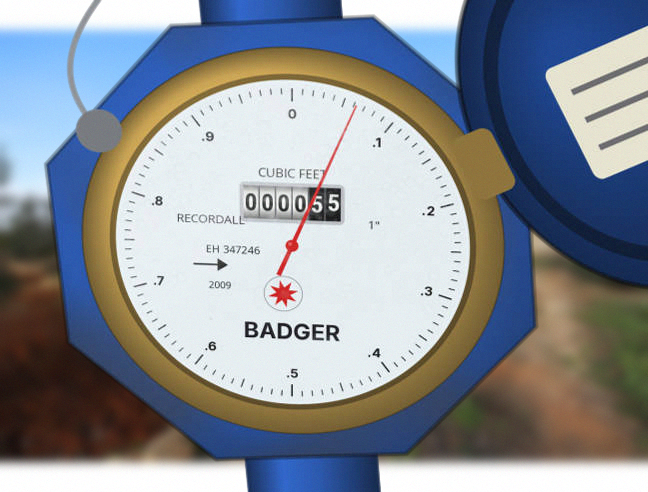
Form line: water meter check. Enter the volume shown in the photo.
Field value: 55.06 ft³
